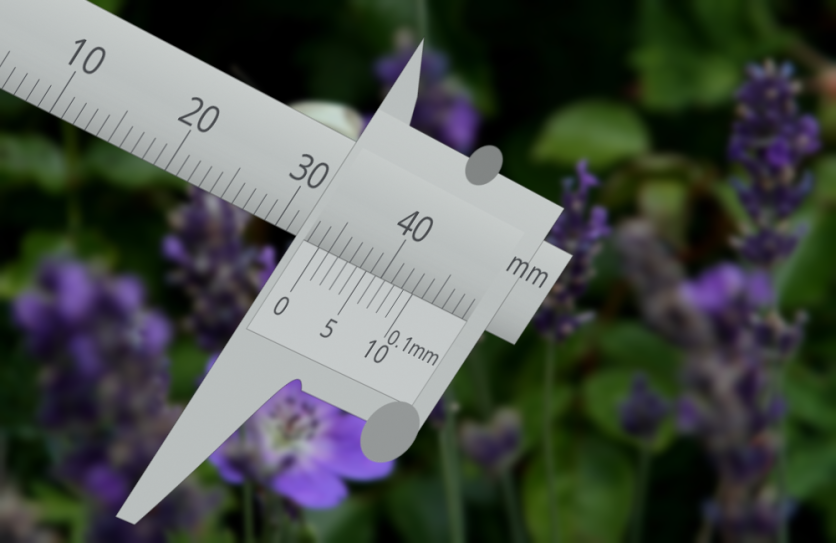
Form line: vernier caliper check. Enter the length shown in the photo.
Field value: 34.1 mm
